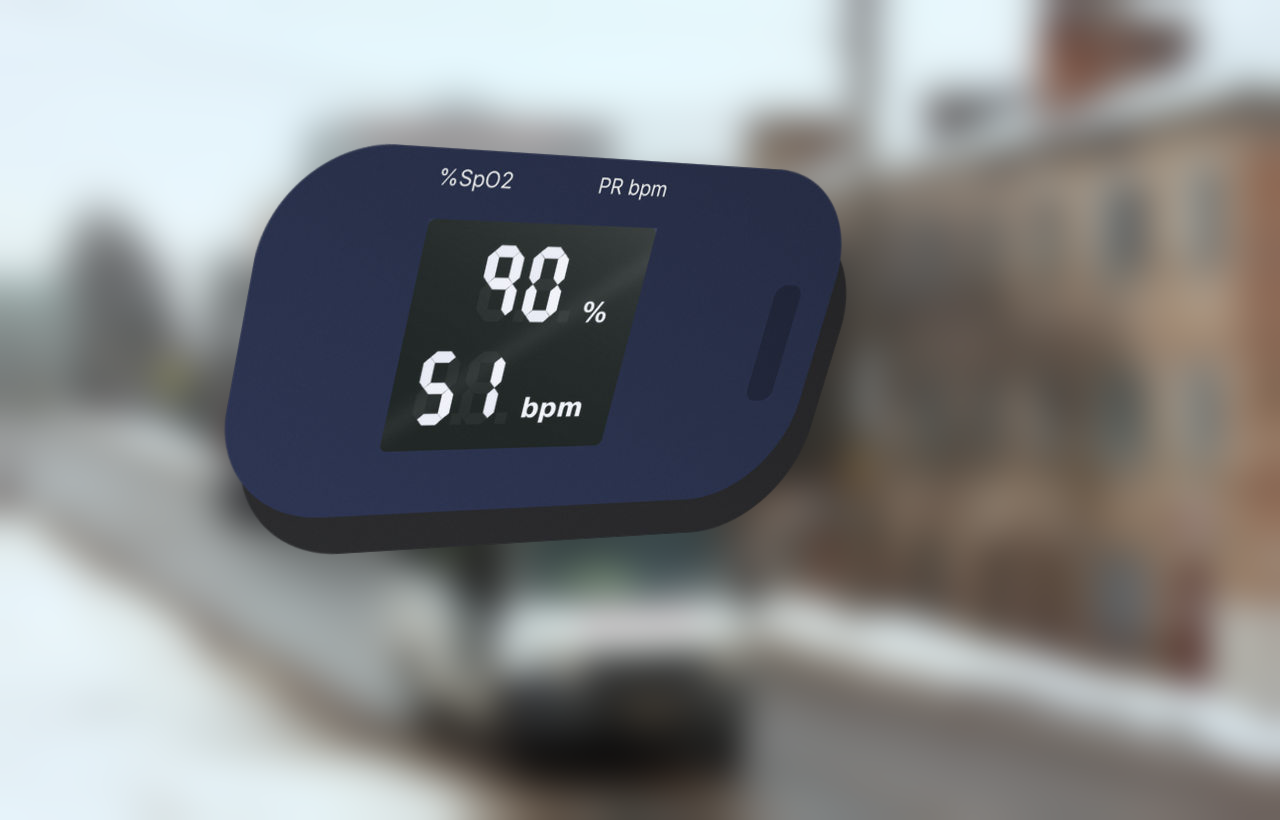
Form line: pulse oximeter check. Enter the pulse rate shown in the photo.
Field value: 51 bpm
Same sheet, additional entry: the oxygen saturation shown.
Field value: 90 %
